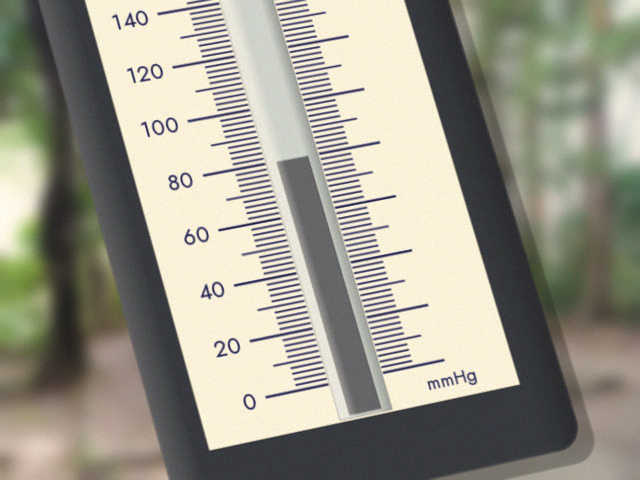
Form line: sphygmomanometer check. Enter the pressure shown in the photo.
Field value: 80 mmHg
